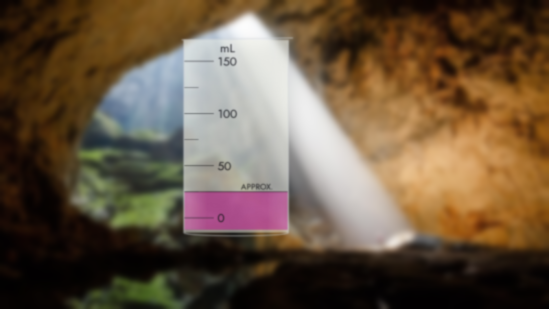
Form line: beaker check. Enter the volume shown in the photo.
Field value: 25 mL
